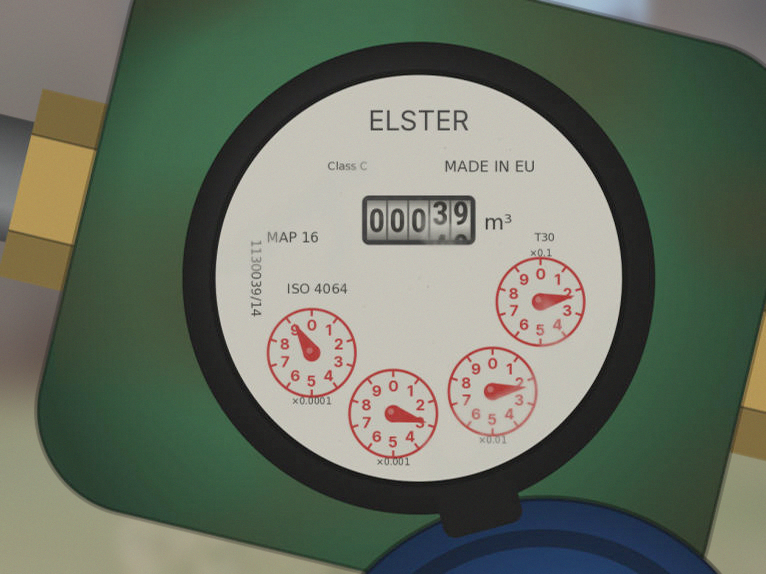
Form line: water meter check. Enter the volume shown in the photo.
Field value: 39.2229 m³
